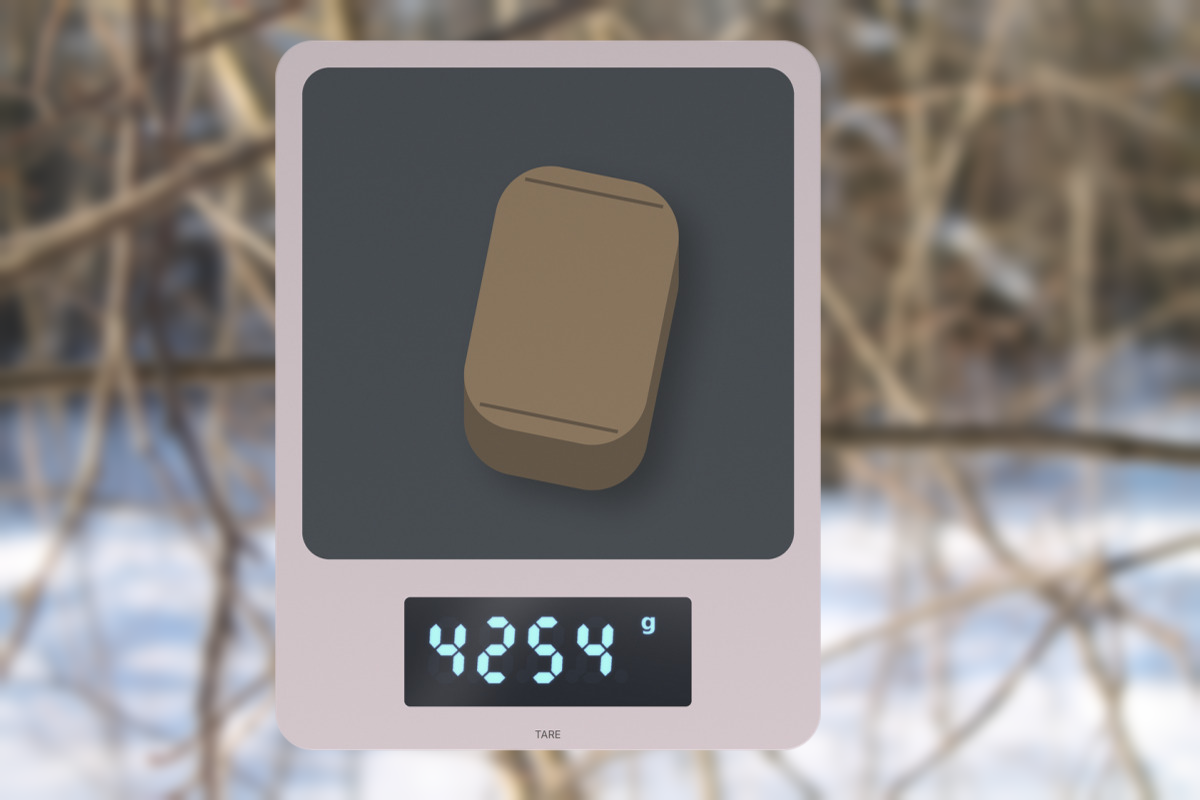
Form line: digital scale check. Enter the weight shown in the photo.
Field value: 4254 g
